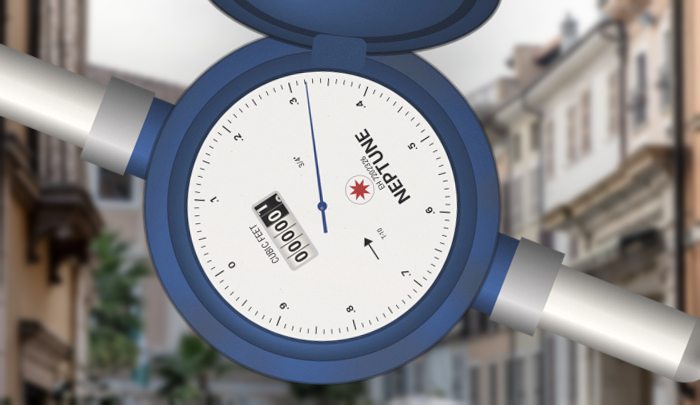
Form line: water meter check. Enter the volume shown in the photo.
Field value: 1.32 ft³
